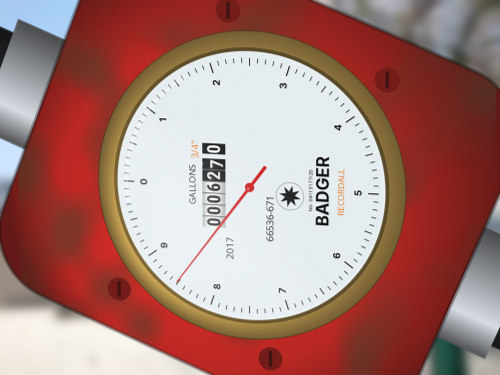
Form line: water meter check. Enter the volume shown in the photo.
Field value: 6268.5 gal
